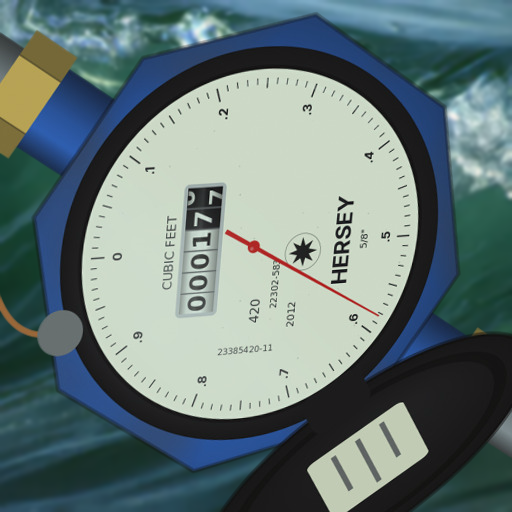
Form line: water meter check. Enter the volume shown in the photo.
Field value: 176.58 ft³
